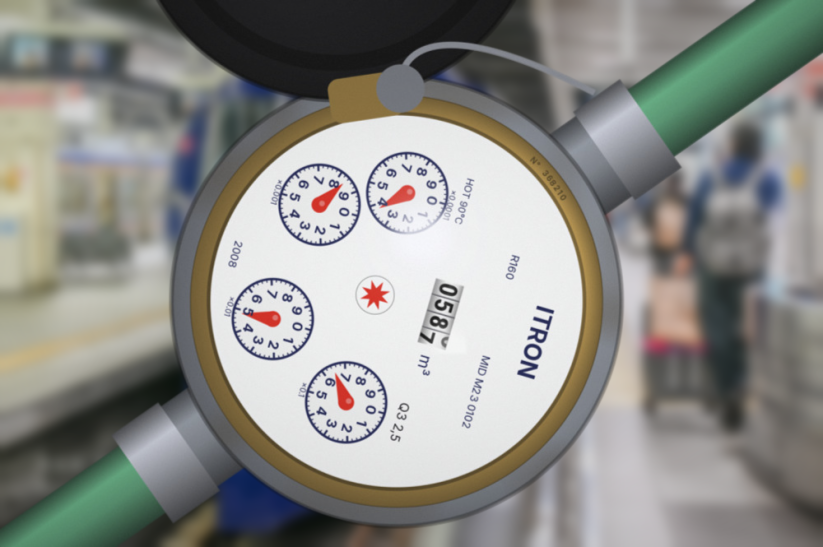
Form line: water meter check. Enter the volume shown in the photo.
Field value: 586.6483 m³
